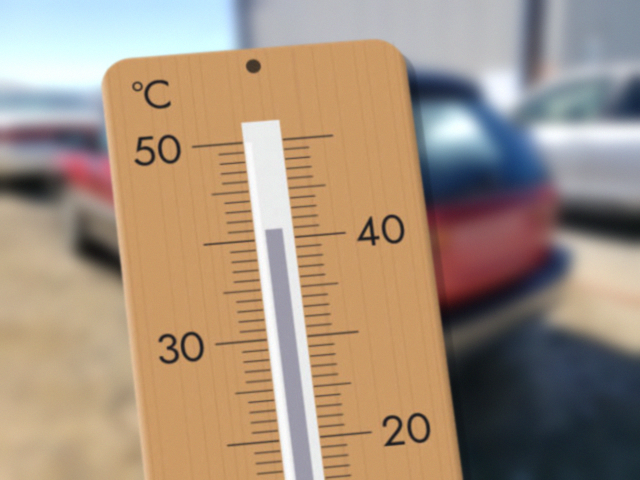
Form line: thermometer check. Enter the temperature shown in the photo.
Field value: 41 °C
